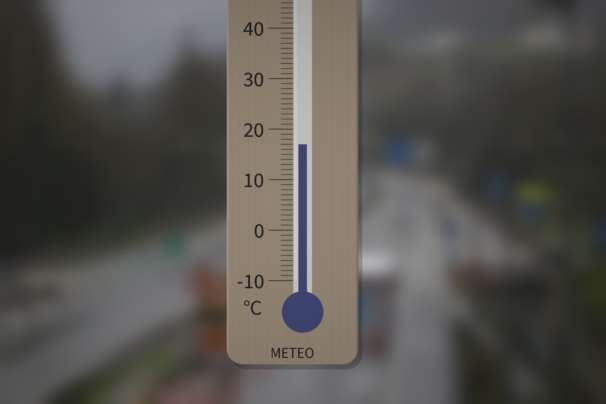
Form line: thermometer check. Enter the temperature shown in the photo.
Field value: 17 °C
